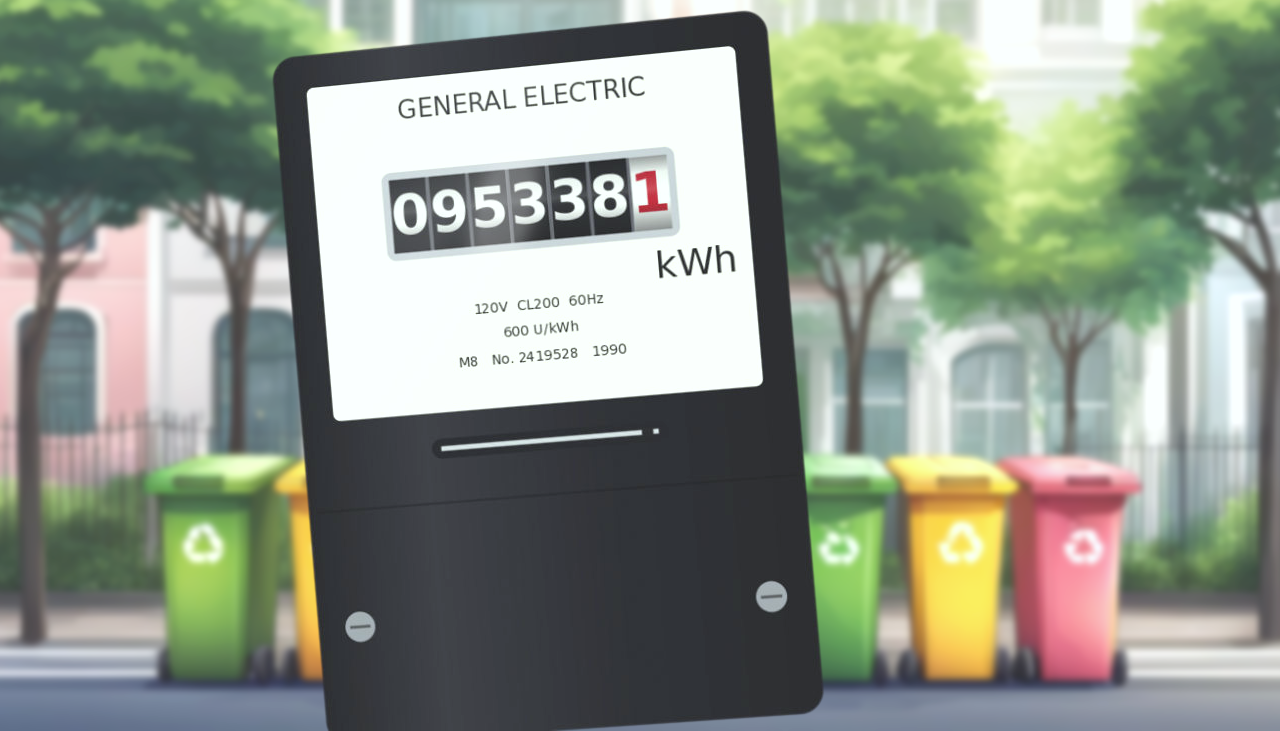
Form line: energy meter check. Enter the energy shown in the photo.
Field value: 95338.1 kWh
